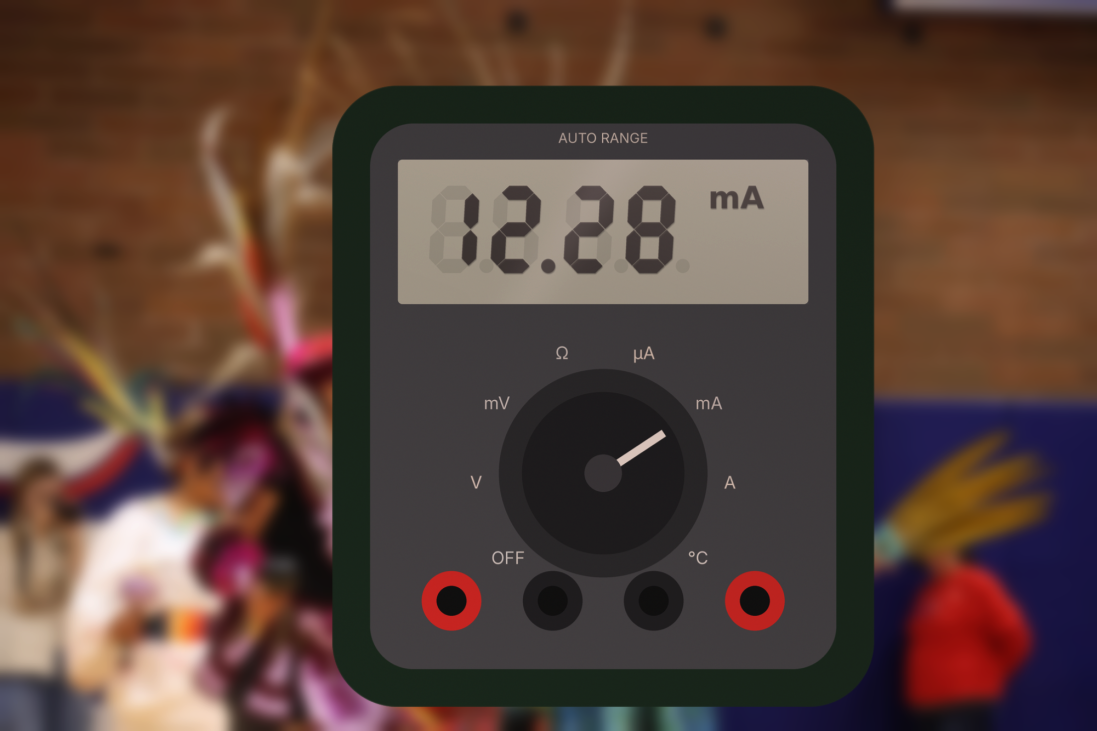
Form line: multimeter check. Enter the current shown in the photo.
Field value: 12.28 mA
